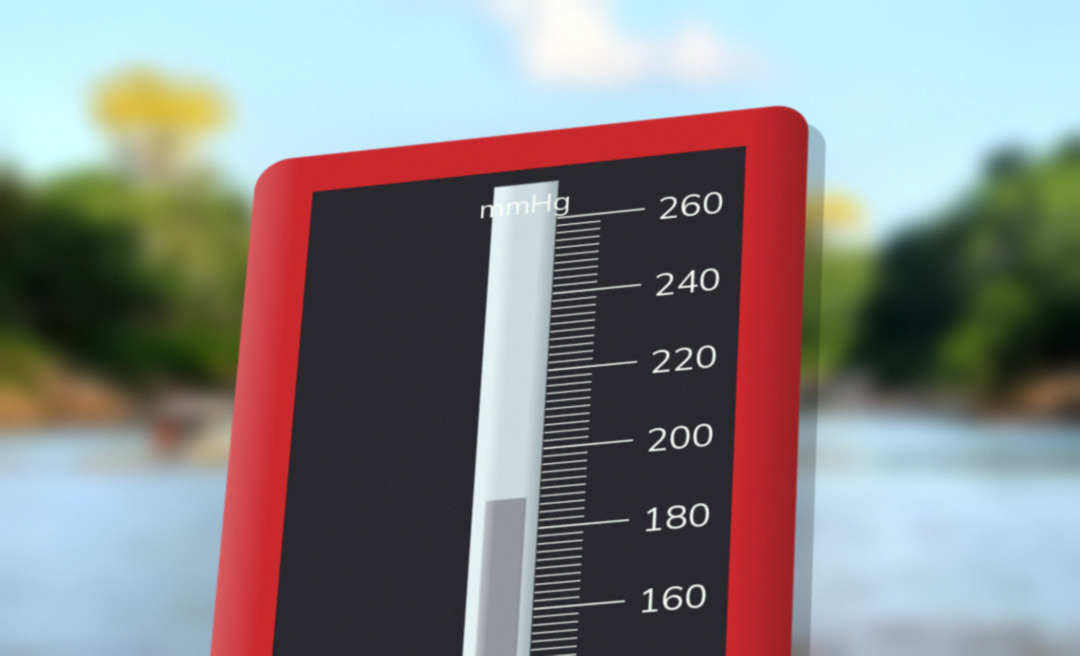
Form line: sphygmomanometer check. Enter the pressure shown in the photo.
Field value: 188 mmHg
